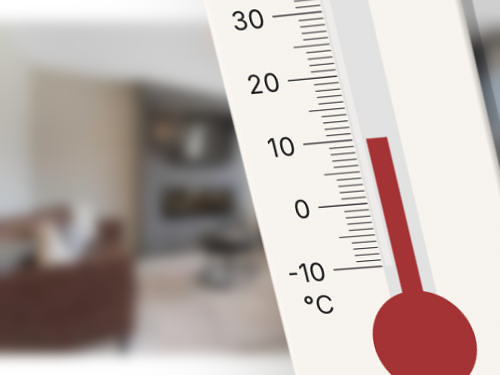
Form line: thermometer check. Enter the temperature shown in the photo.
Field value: 10 °C
